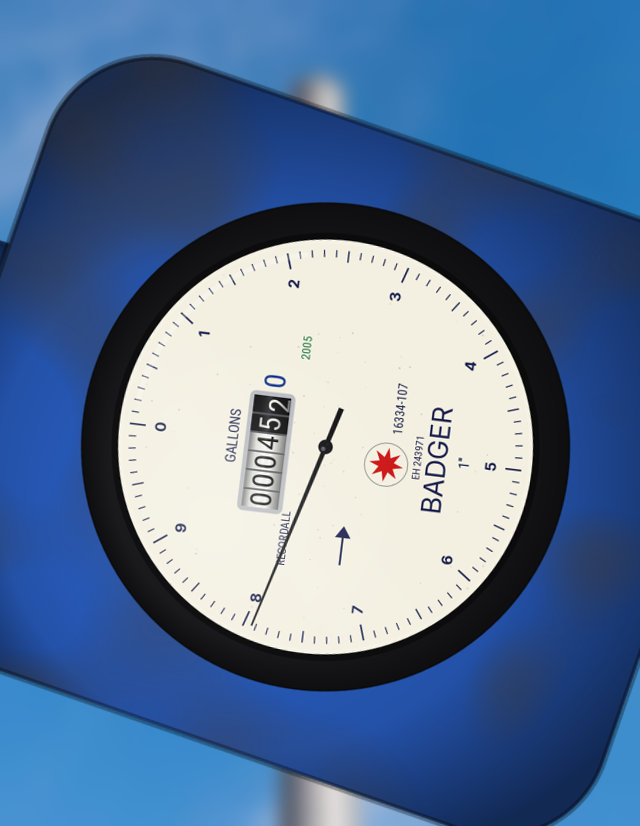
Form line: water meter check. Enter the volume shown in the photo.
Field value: 4517.9 gal
